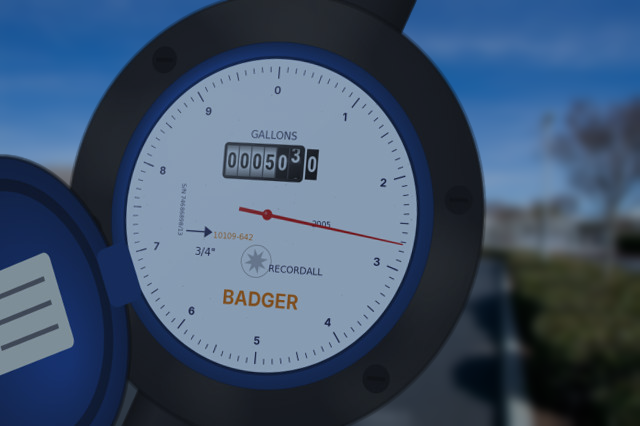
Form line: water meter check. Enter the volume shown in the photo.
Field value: 5032.7 gal
